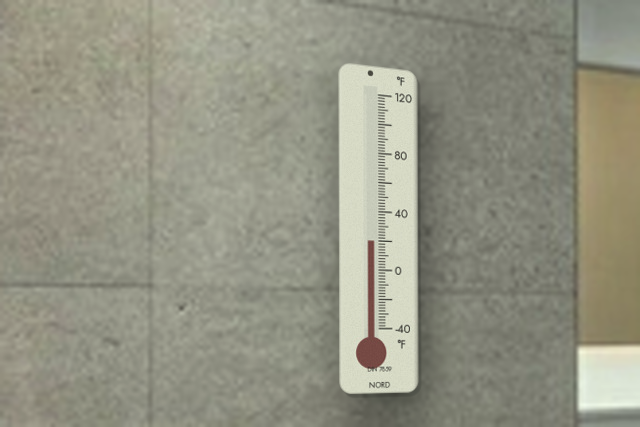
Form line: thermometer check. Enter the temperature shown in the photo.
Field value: 20 °F
